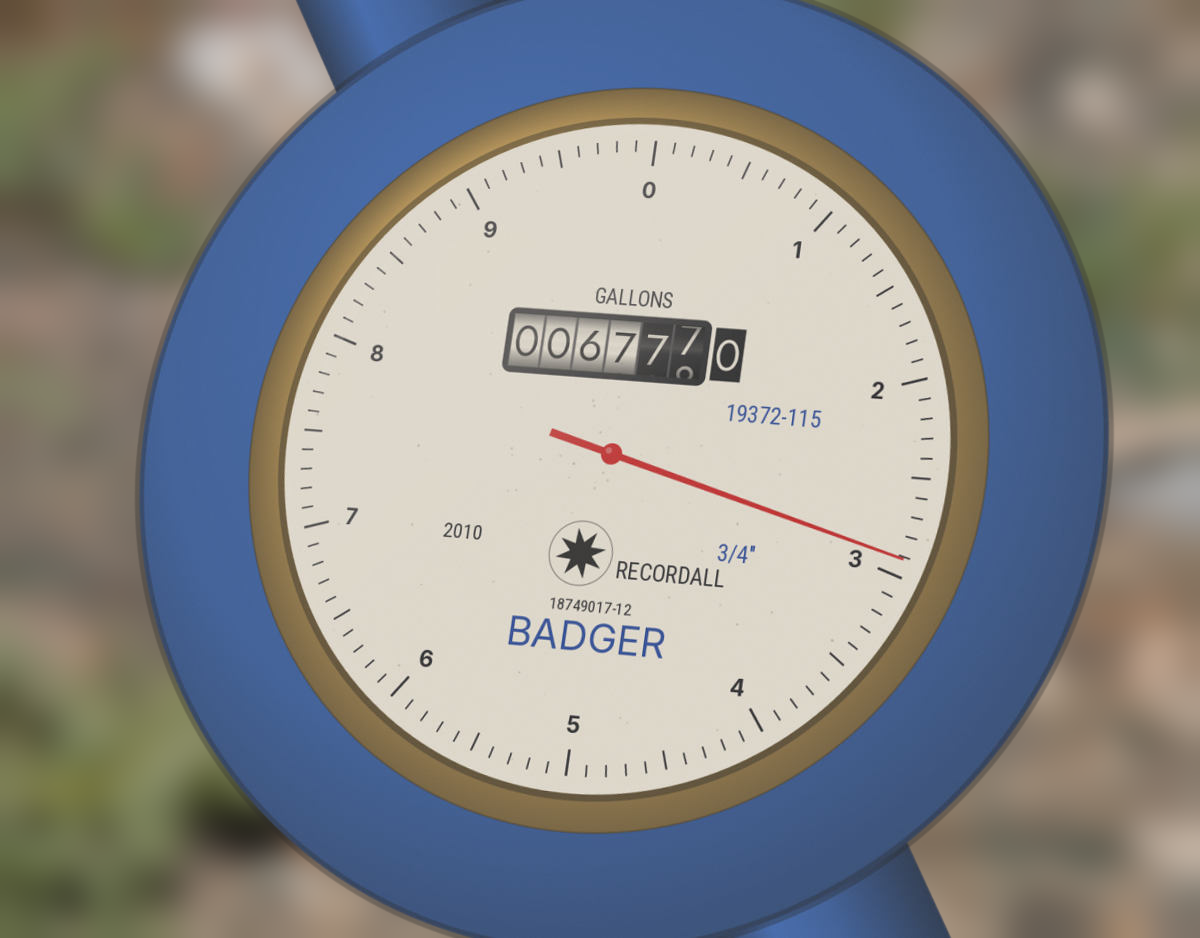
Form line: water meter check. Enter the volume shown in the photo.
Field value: 67772.9 gal
